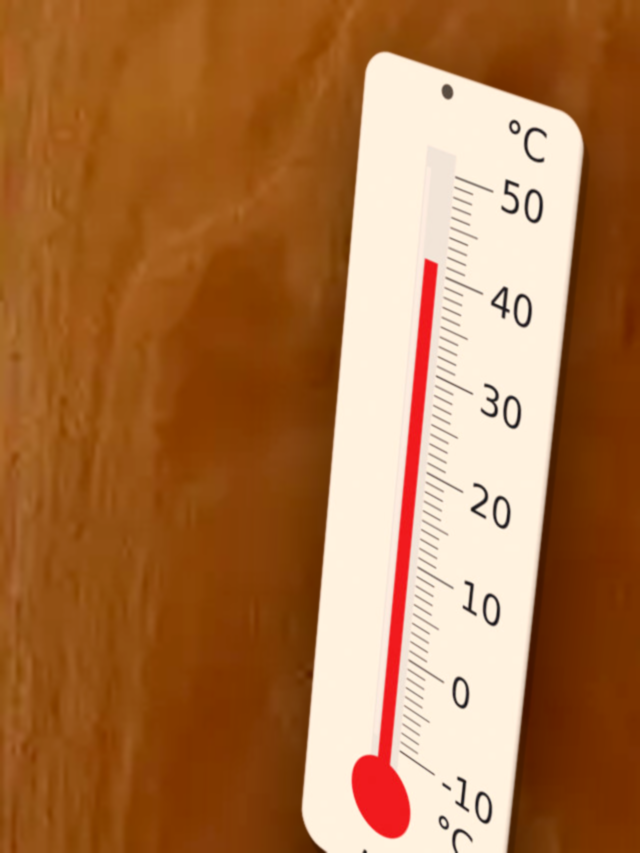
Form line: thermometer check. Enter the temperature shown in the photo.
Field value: 41 °C
